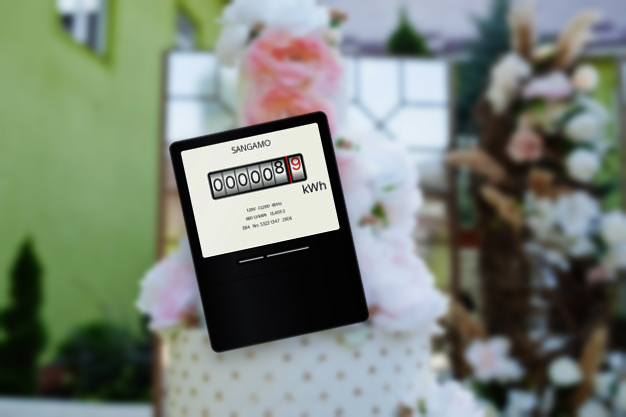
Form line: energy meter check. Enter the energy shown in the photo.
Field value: 8.9 kWh
